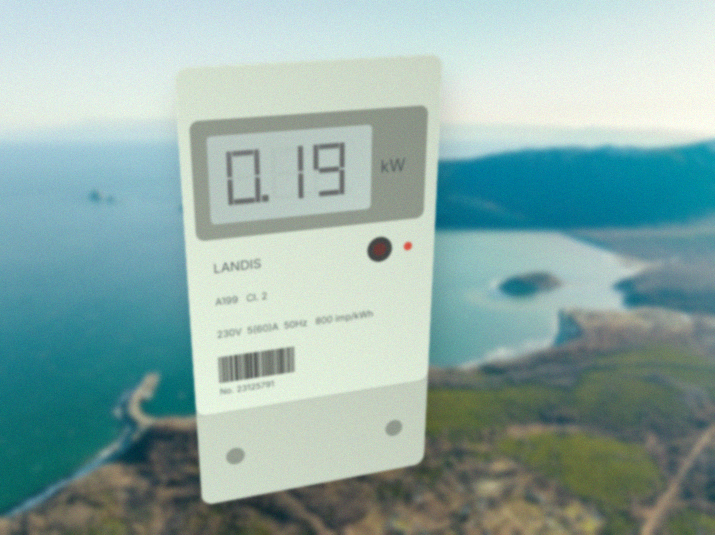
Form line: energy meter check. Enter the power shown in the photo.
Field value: 0.19 kW
